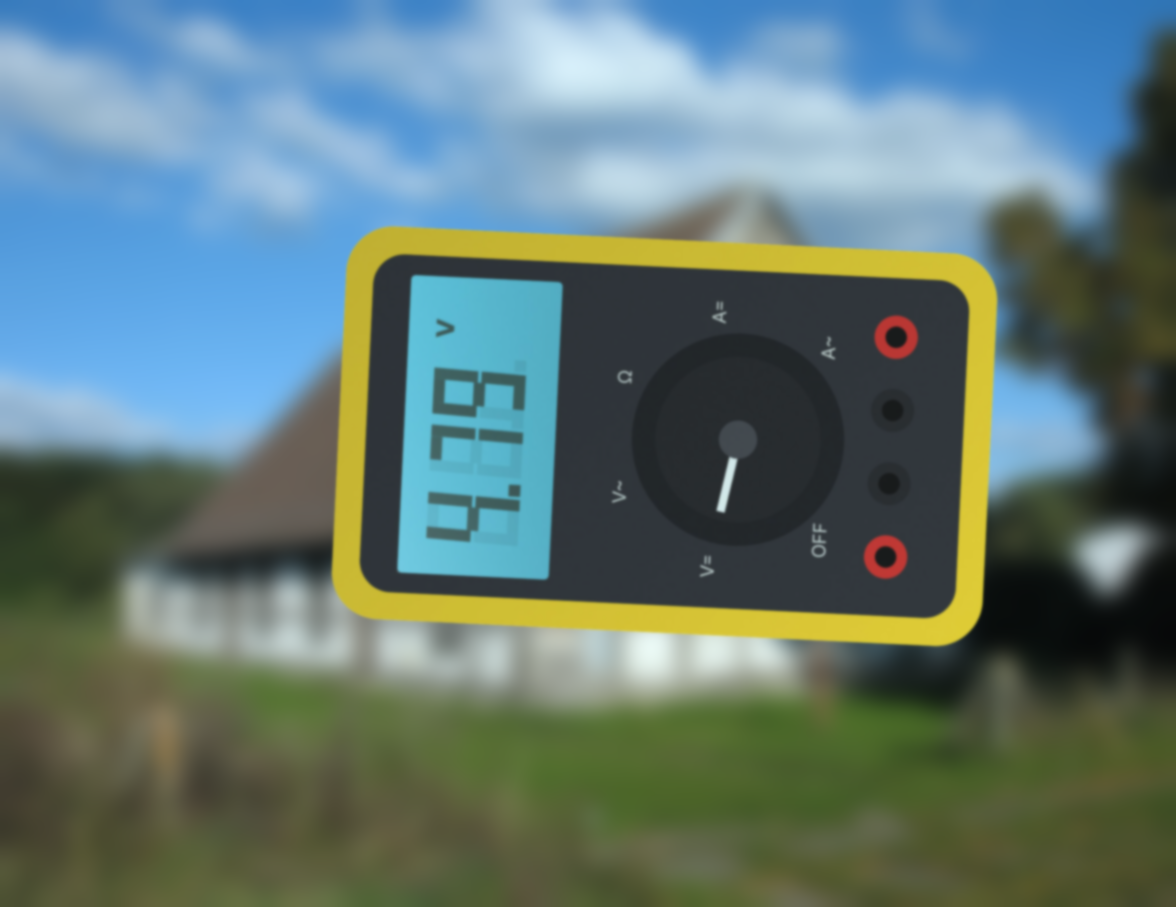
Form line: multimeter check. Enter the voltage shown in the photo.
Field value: 4.79 V
